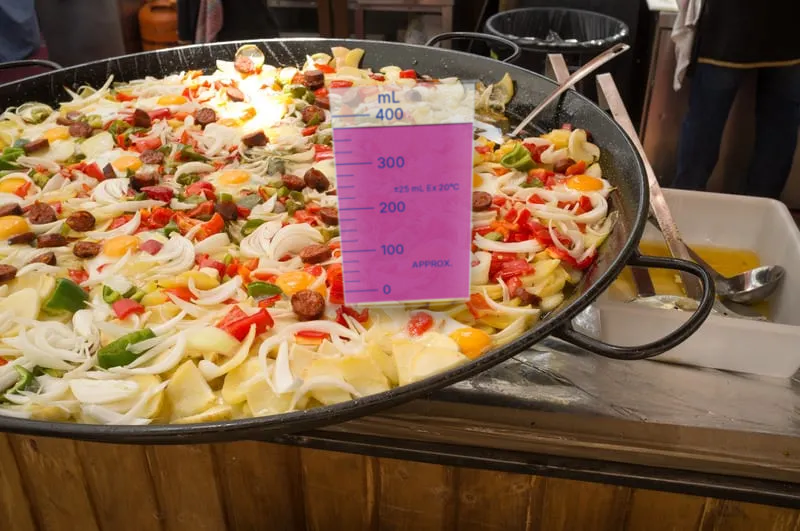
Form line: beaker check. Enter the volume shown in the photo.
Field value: 375 mL
